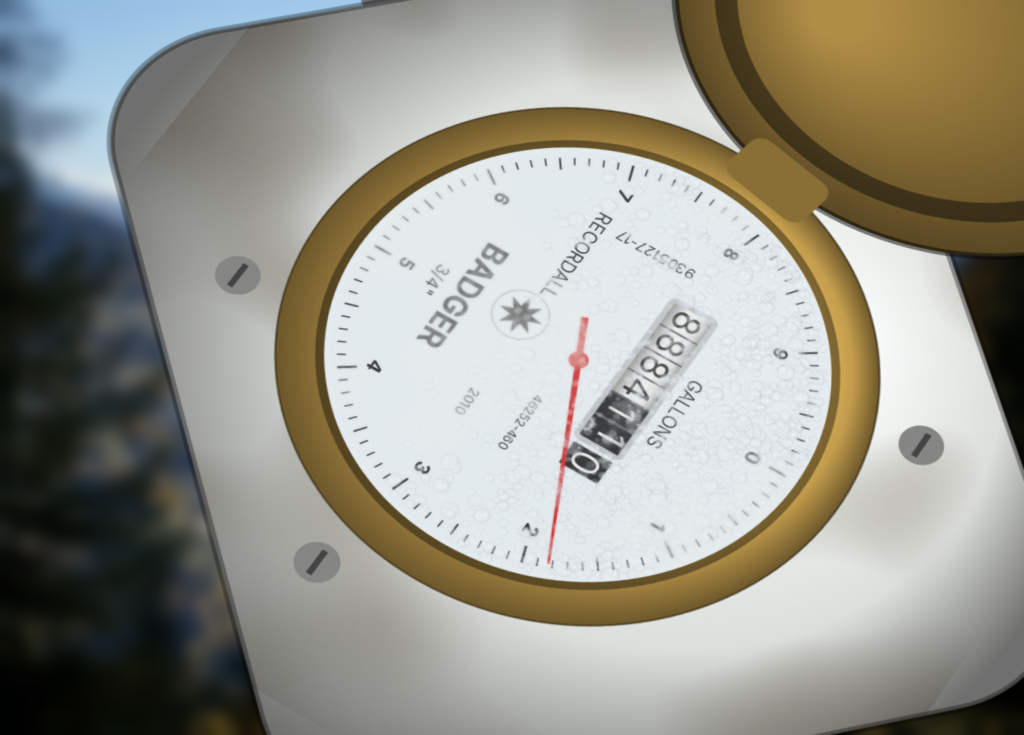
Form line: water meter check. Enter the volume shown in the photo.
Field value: 8884111.8 gal
